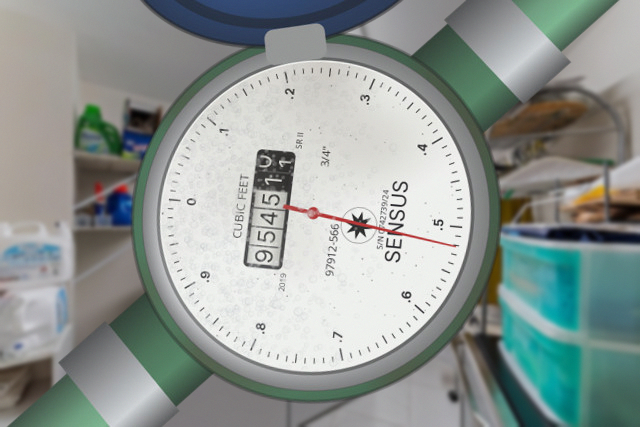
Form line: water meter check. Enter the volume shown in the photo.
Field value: 954510.52 ft³
